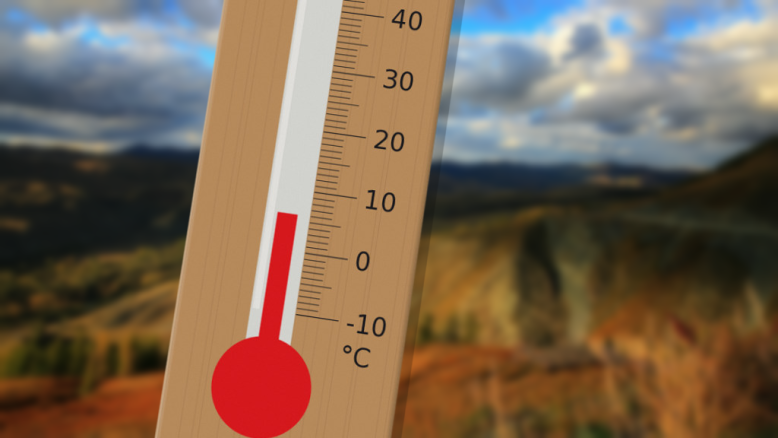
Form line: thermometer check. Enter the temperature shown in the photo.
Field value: 6 °C
